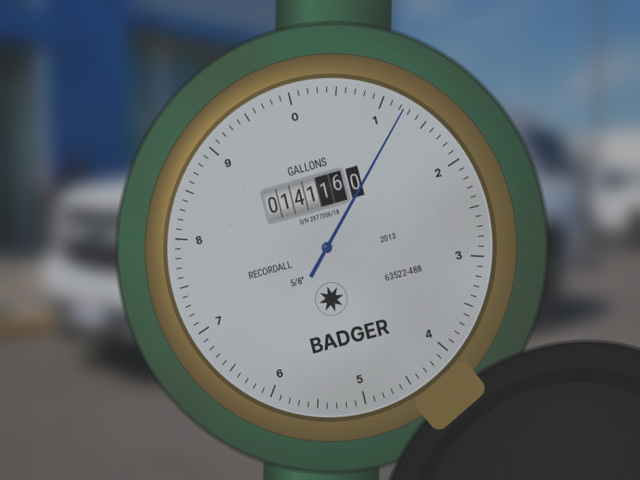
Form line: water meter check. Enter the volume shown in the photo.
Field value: 141161.2 gal
